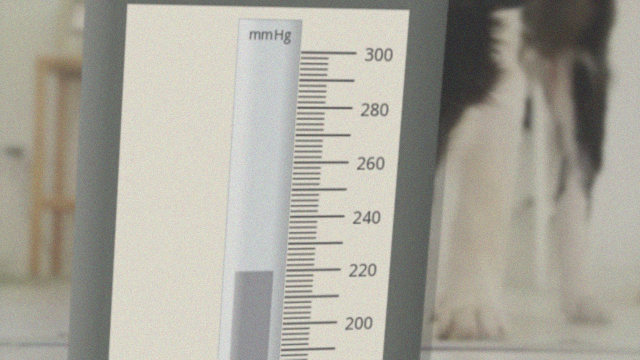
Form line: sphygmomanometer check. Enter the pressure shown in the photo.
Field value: 220 mmHg
